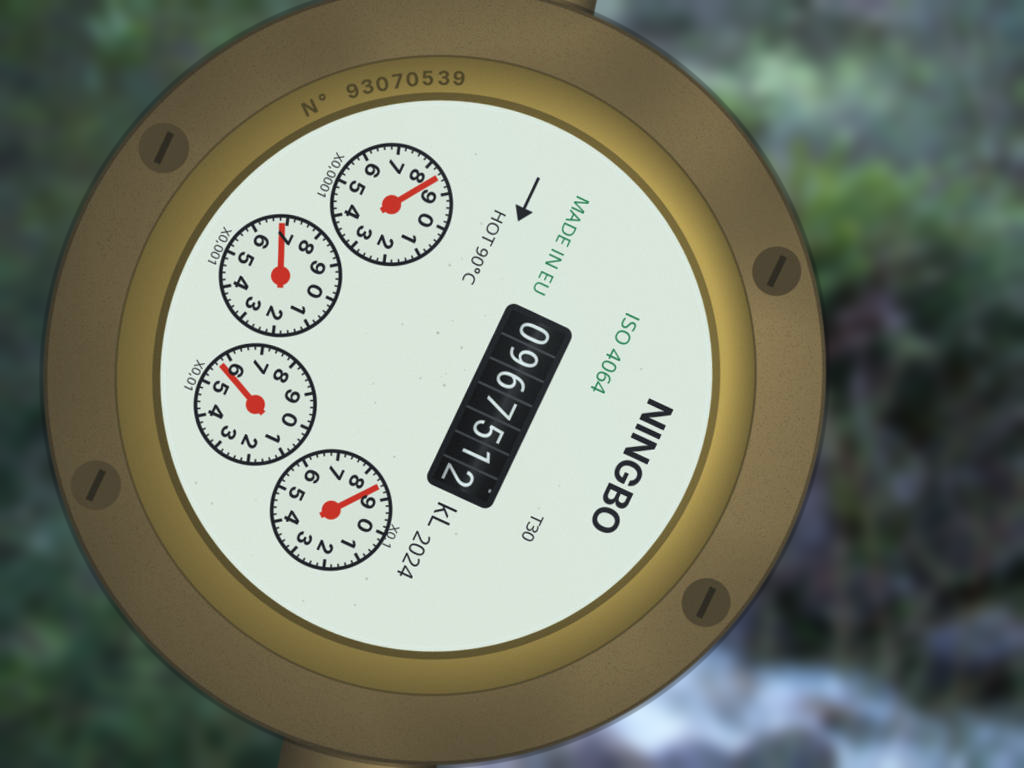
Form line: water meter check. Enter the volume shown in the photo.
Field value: 967511.8568 kL
